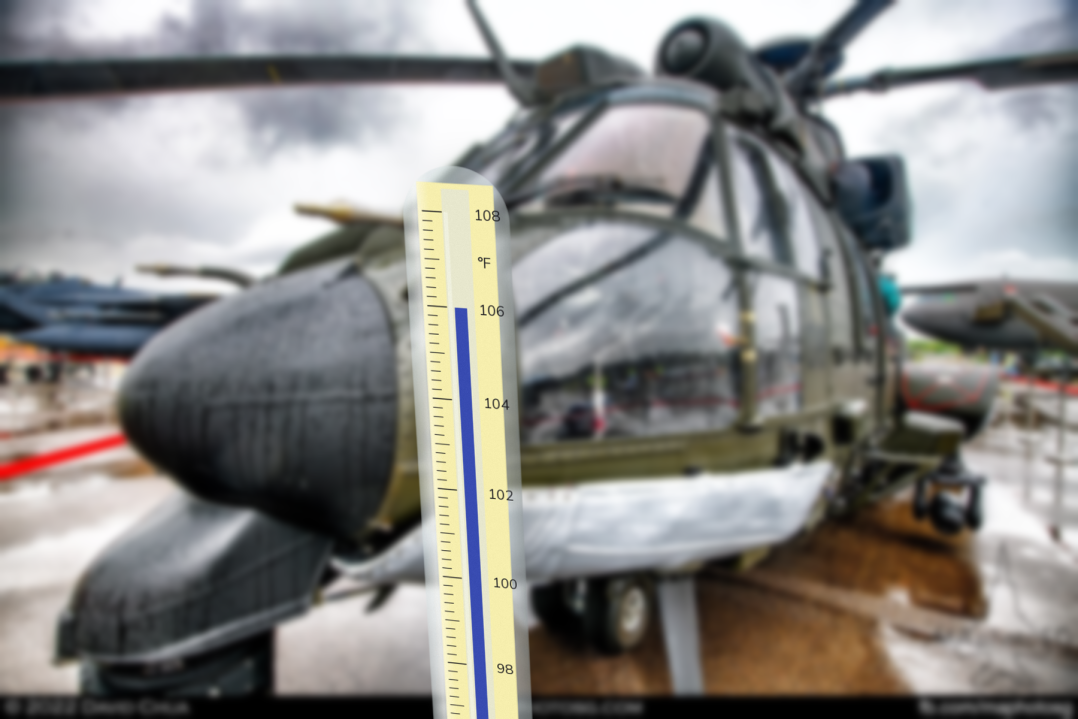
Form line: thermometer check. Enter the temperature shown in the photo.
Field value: 106 °F
